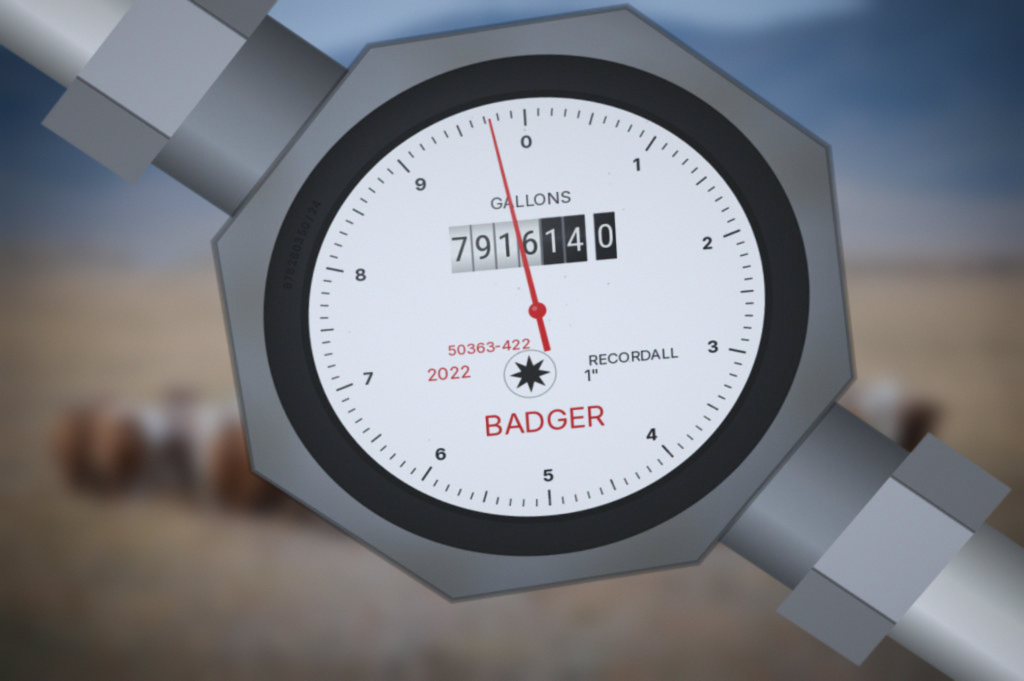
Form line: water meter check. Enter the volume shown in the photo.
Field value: 7916139.7 gal
